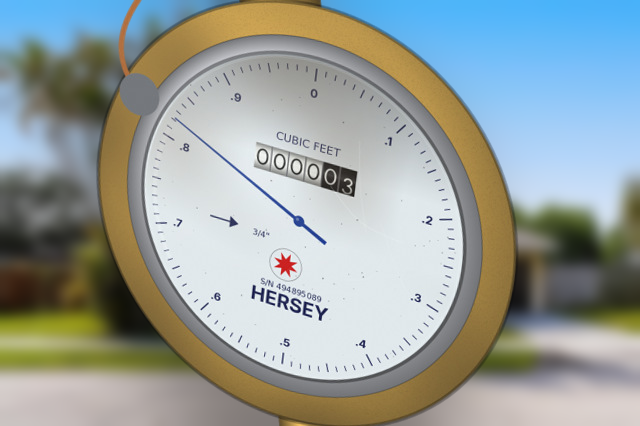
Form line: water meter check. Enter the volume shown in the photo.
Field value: 2.82 ft³
